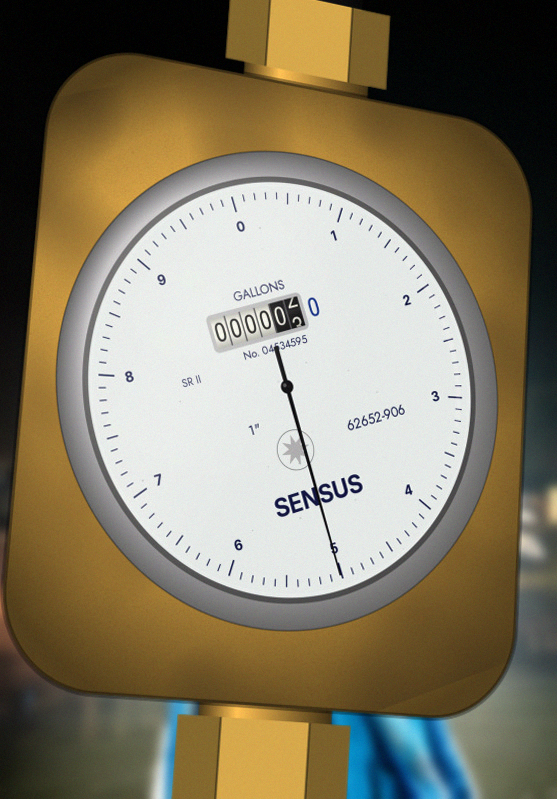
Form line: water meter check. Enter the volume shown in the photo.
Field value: 25.0 gal
